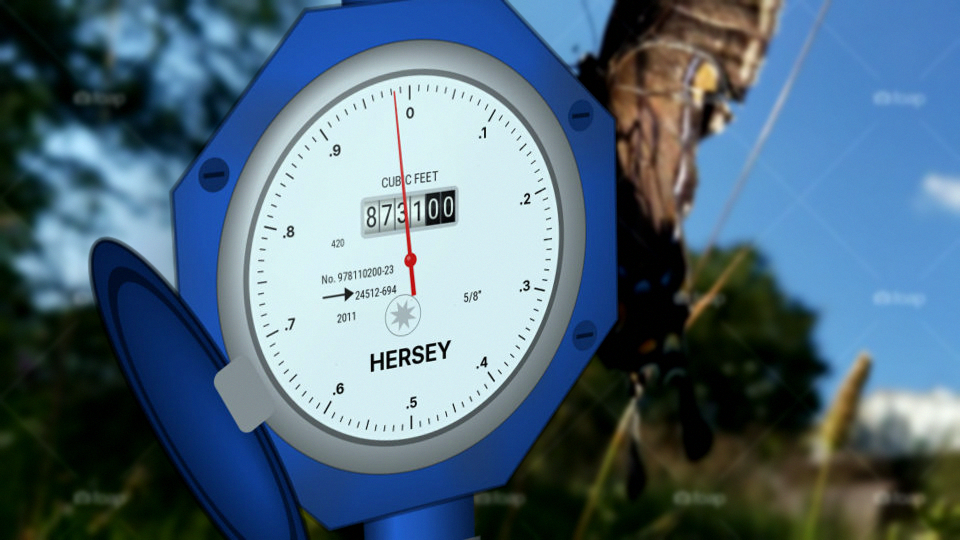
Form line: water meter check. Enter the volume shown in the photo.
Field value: 873099.98 ft³
